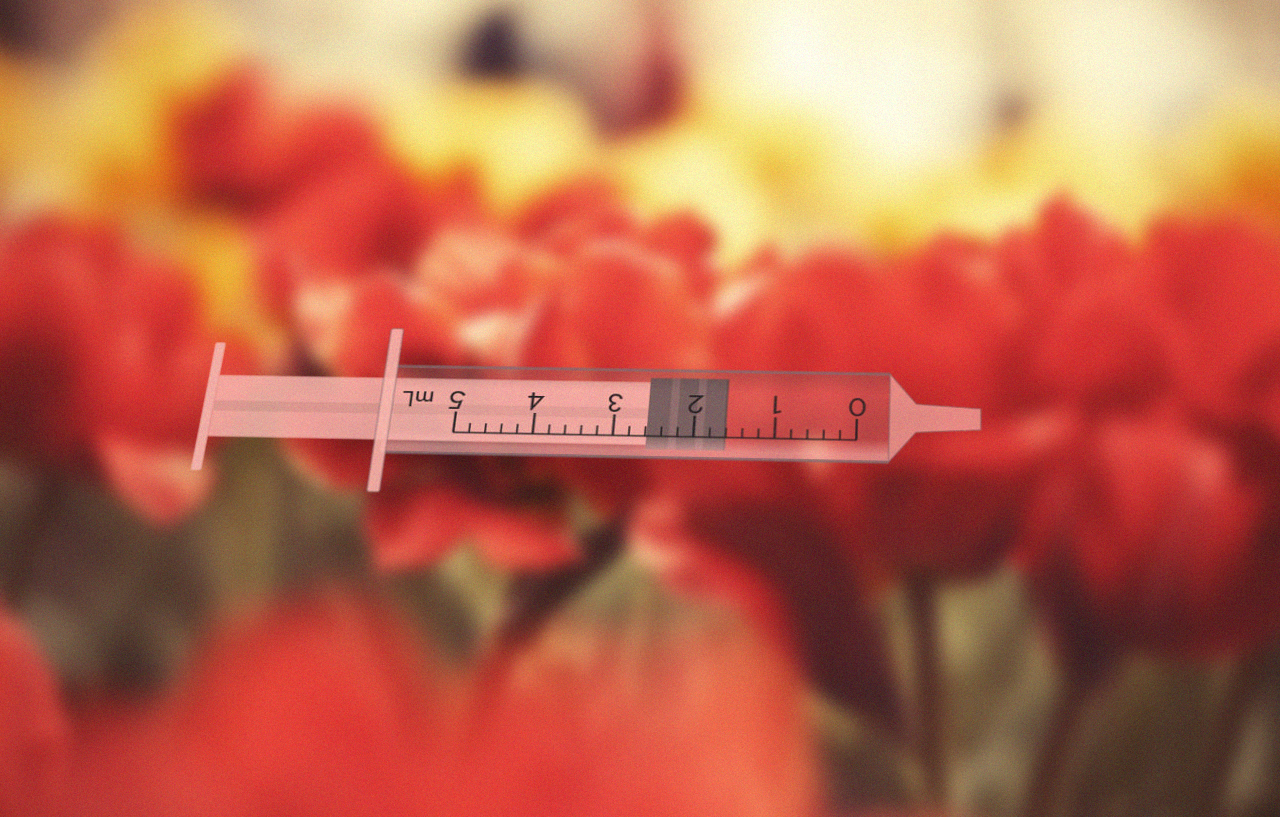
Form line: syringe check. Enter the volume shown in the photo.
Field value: 1.6 mL
